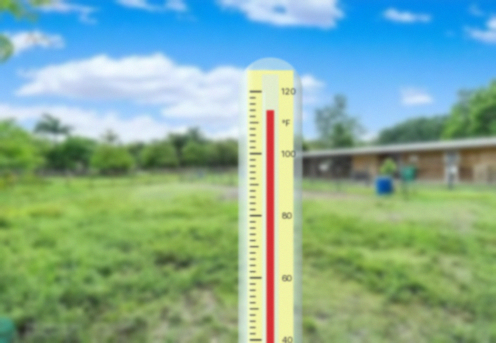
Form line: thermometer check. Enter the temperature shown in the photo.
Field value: 114 °F
